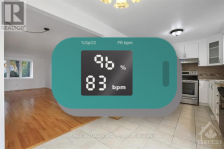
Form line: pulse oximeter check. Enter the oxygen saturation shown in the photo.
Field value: 96 %
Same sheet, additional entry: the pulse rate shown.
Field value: 83 bpm
